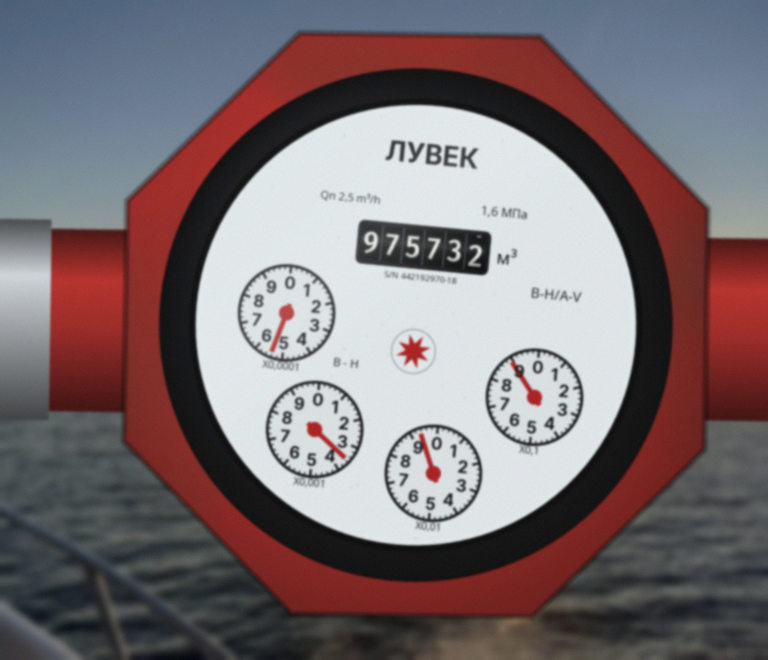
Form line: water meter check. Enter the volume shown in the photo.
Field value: 975731.8935 m³
